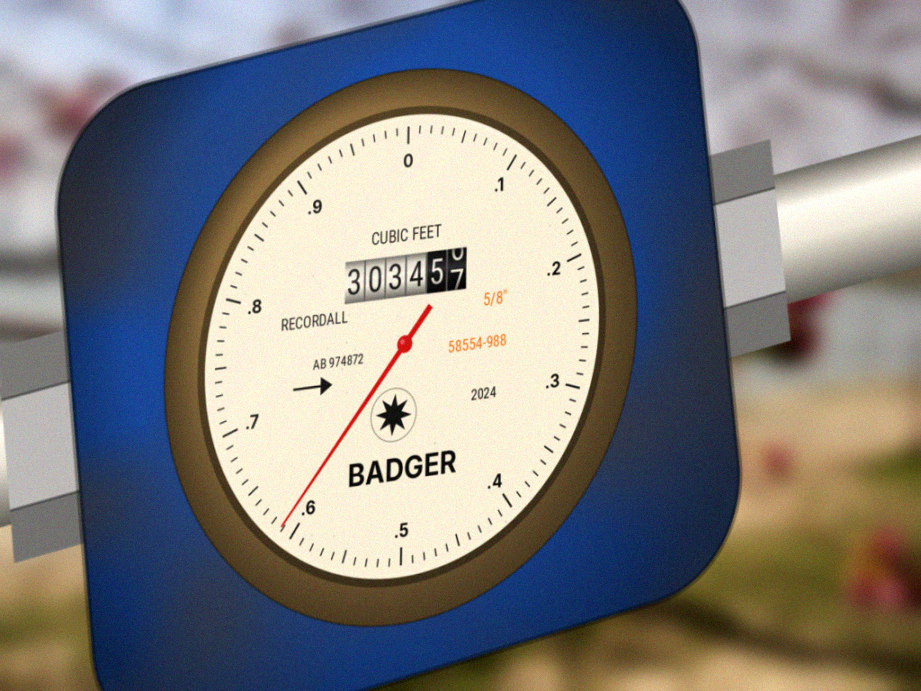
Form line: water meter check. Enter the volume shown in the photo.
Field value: 303456.61 ft³
